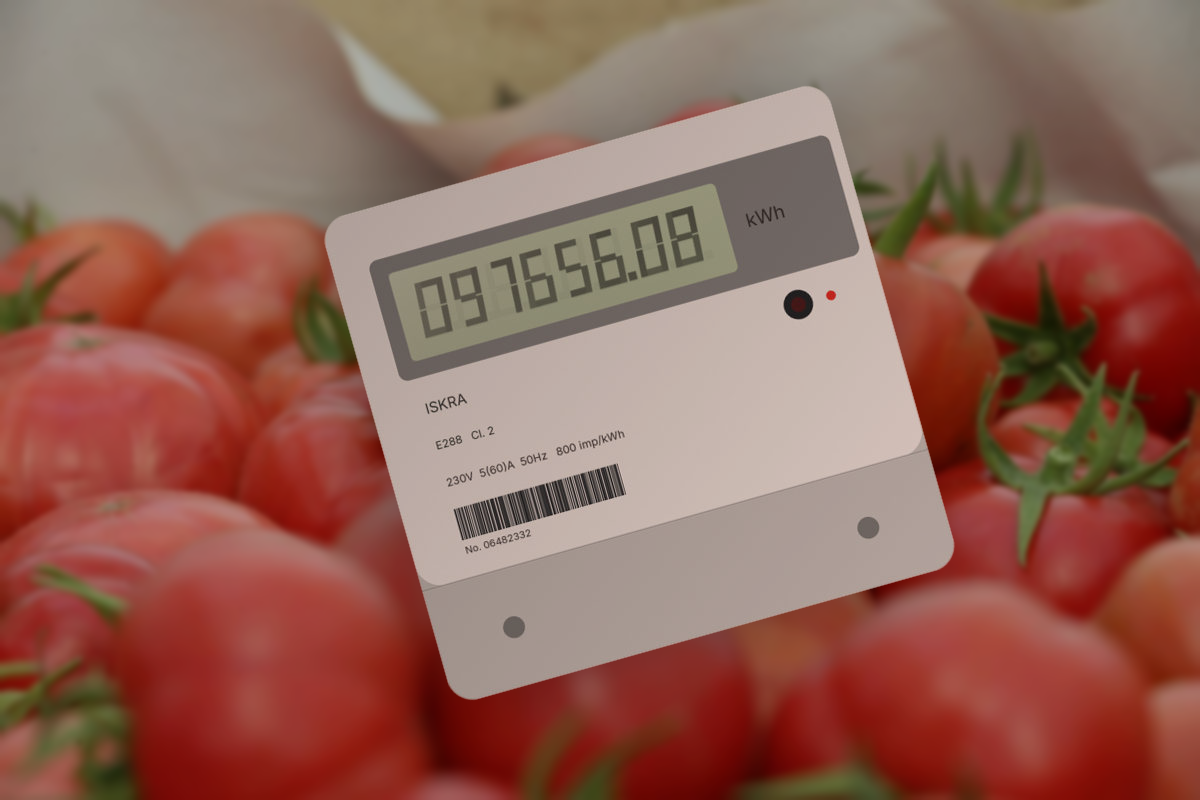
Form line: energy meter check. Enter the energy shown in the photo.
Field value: 97656.08 kWh
